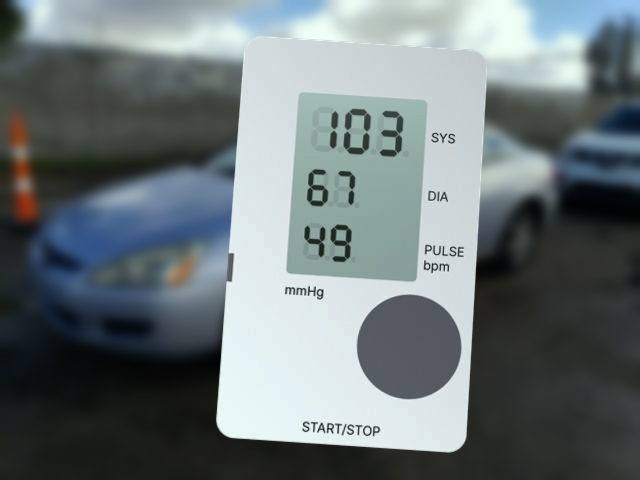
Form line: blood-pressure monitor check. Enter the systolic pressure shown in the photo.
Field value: 103 mmHg
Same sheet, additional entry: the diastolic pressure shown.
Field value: 67 mmHg
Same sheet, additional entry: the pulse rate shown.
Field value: 49 bpm
